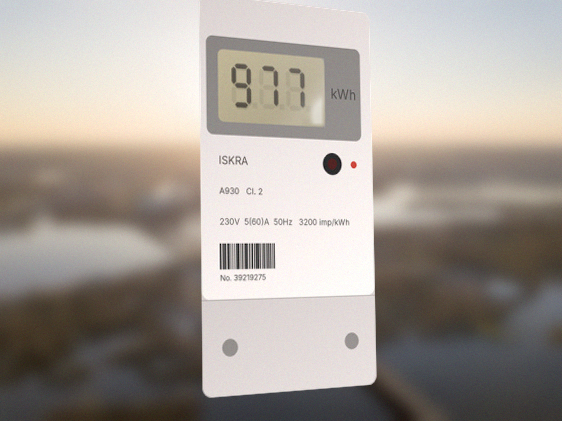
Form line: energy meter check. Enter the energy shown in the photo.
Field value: 977 kWh
